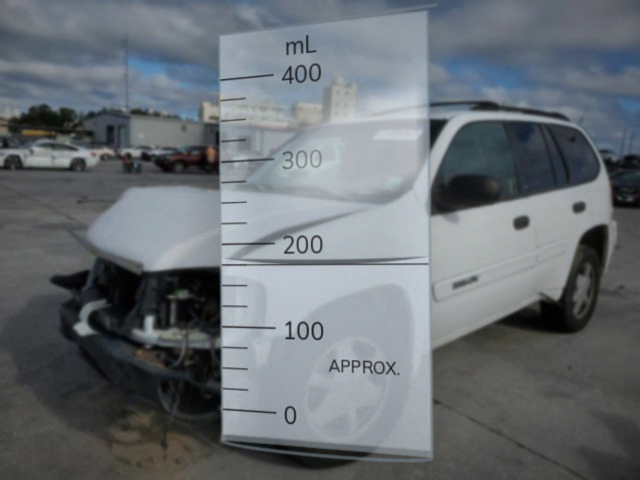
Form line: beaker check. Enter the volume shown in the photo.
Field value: 175 mL
